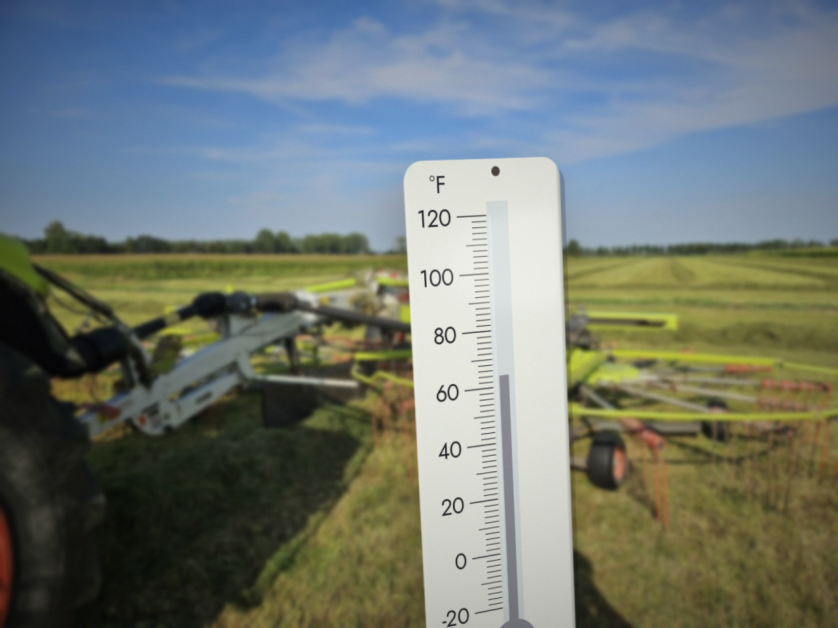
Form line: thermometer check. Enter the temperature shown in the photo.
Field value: 64 °F
